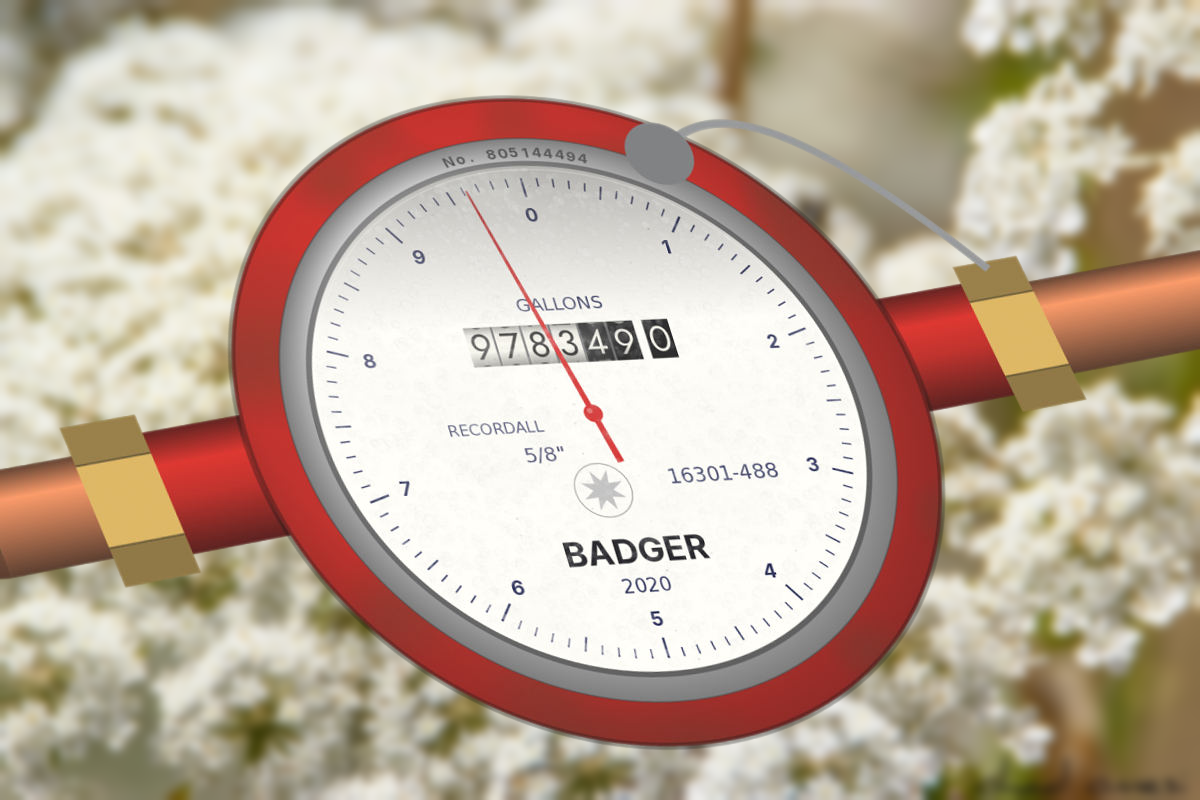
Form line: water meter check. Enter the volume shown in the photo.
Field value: 9783489.6 gal
